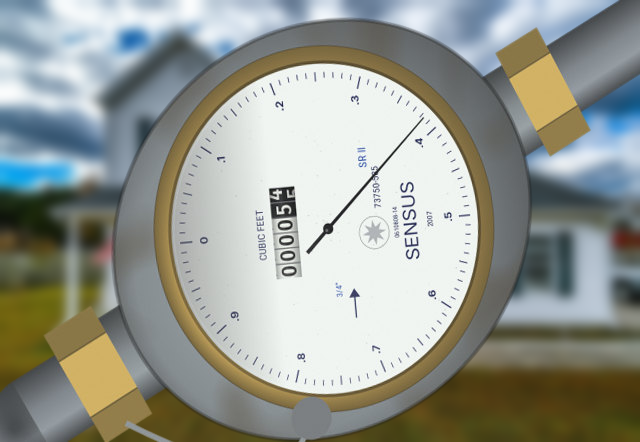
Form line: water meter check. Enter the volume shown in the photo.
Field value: 54.38 ft³
